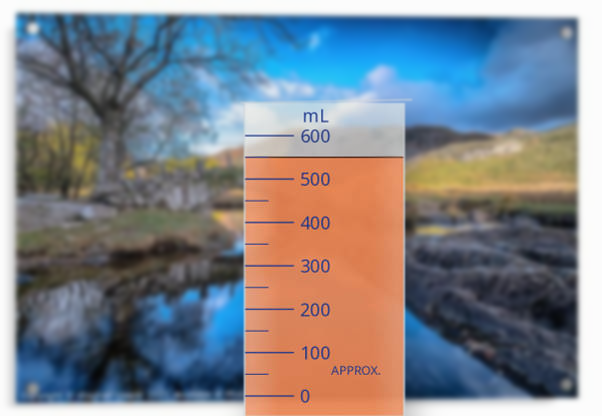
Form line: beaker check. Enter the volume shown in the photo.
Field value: 550 mL
